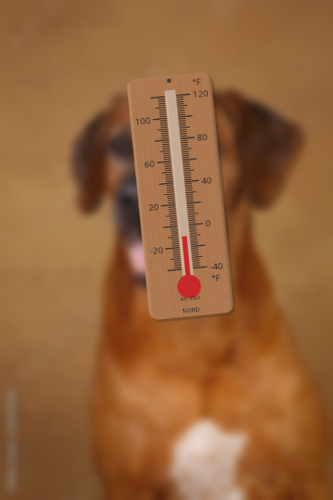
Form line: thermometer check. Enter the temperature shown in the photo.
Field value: -10 °F
